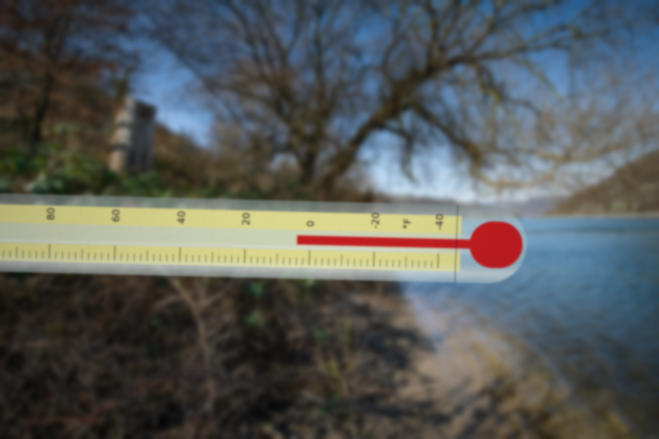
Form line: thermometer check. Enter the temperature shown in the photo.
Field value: 4 °F
